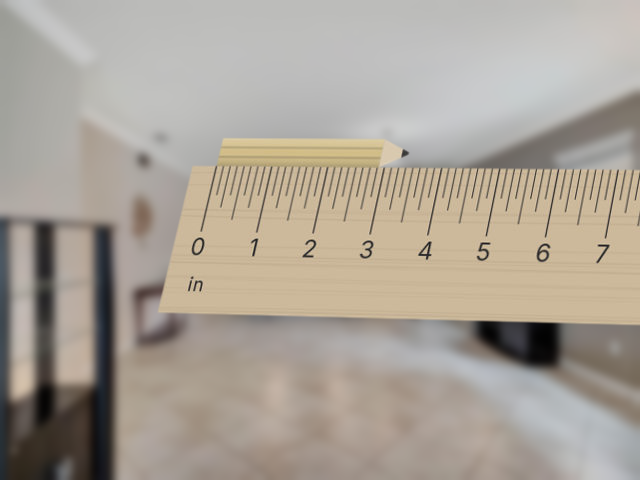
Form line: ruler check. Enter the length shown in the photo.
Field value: 3.375 in
